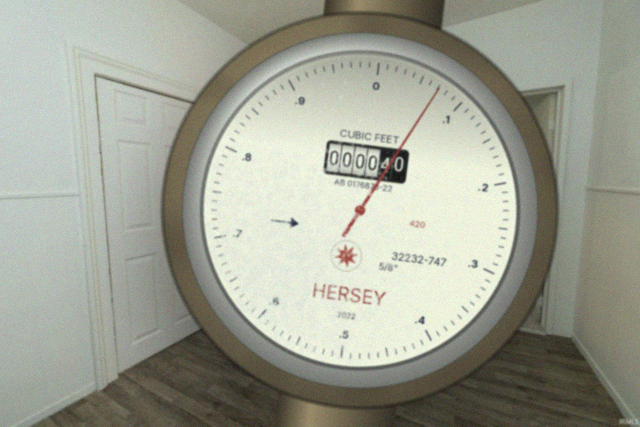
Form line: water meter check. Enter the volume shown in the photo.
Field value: 40.07 ft³
